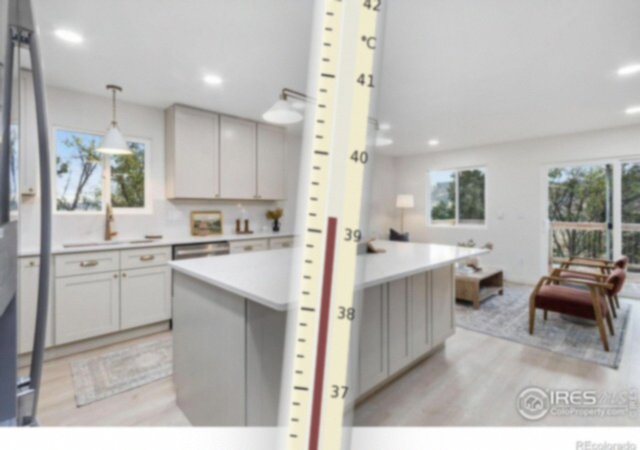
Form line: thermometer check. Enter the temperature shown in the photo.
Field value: 39.2 °C
